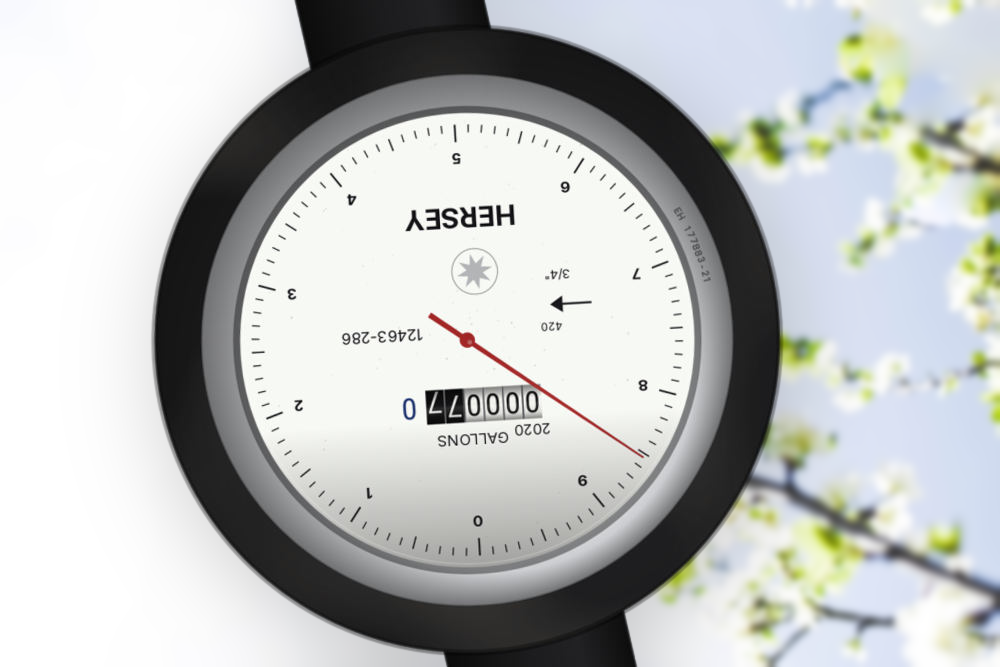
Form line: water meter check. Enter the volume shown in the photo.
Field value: 768.5 gal
